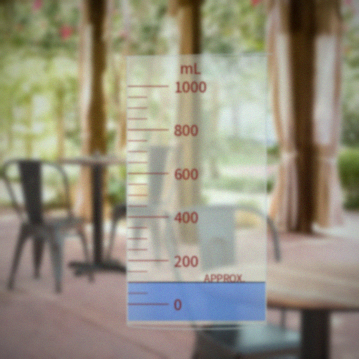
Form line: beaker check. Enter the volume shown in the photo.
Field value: 100 mL
